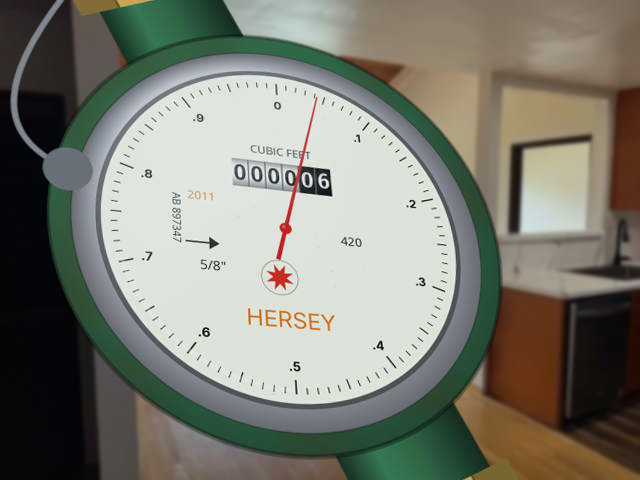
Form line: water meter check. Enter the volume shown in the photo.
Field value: 6.04 ft³
